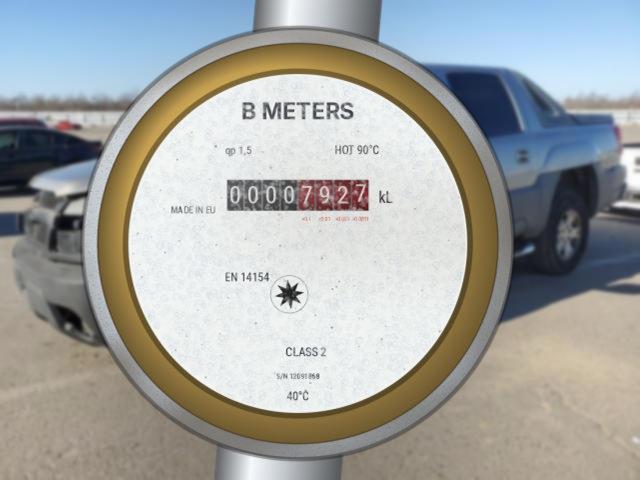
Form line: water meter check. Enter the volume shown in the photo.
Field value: 0.7927 kL
